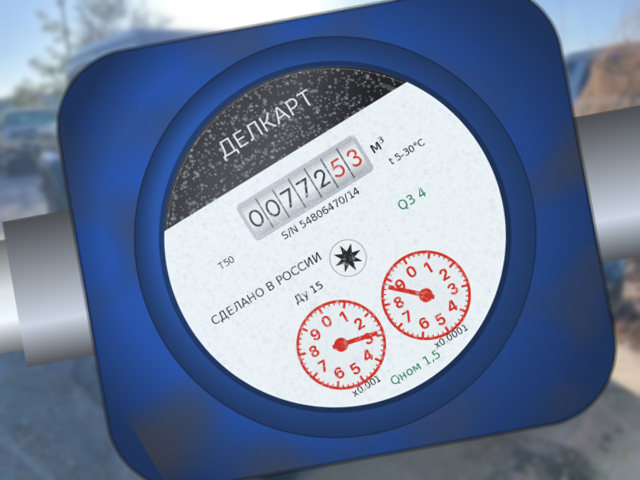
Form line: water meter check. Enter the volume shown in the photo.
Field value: 772.5328 m³
